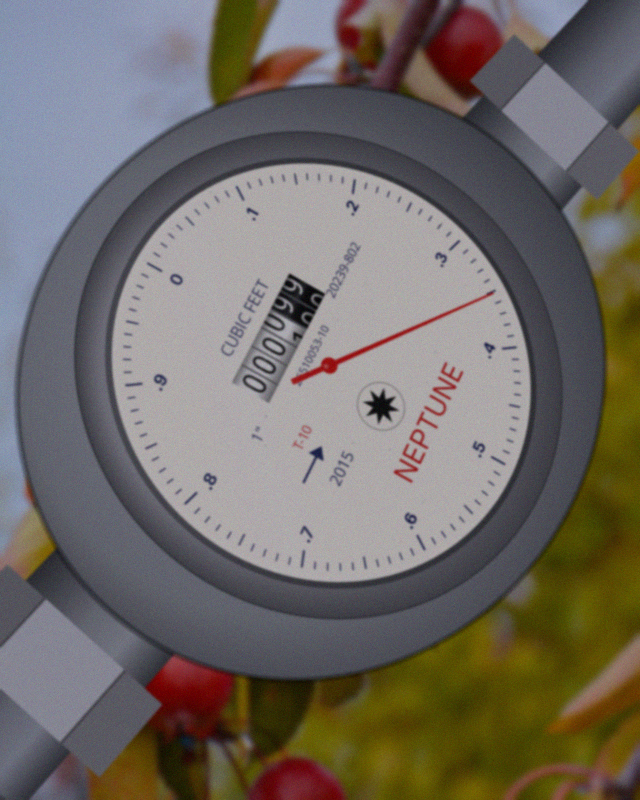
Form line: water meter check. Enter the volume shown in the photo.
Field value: 99.35 ft³
